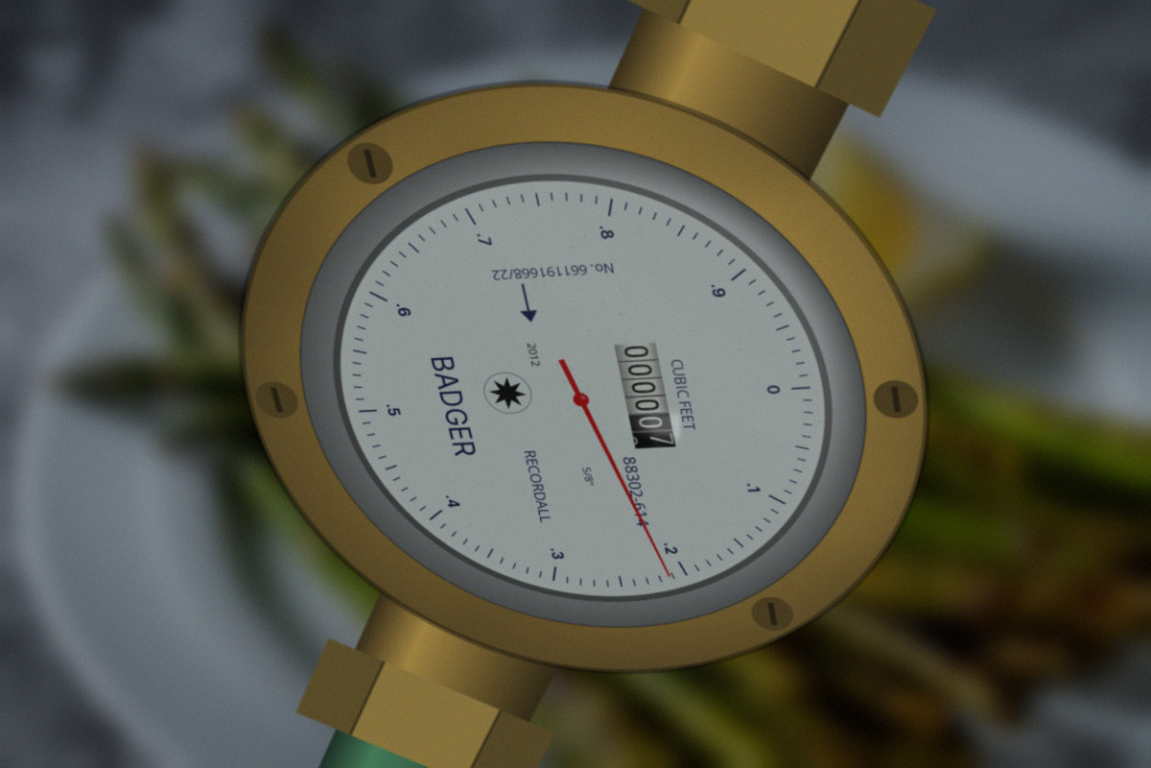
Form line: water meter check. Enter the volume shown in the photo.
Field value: 7.21 ft³
